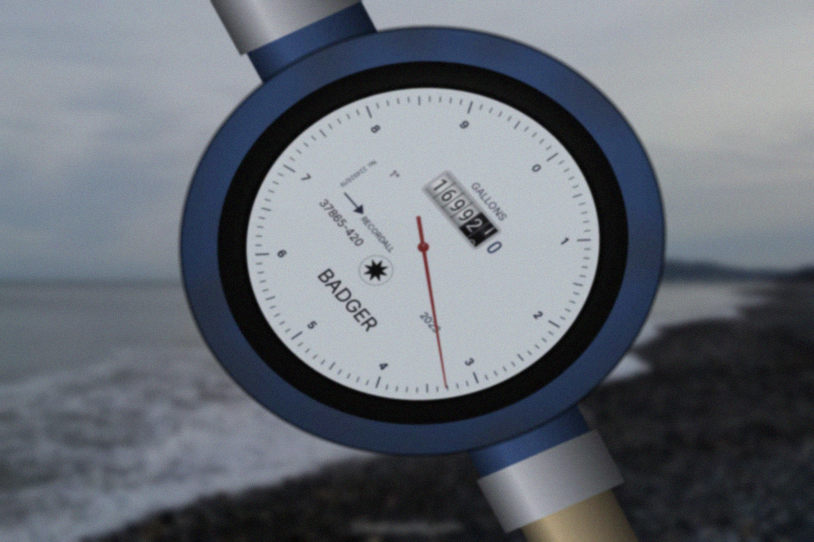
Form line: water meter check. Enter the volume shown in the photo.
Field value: 1699213.3 gal
